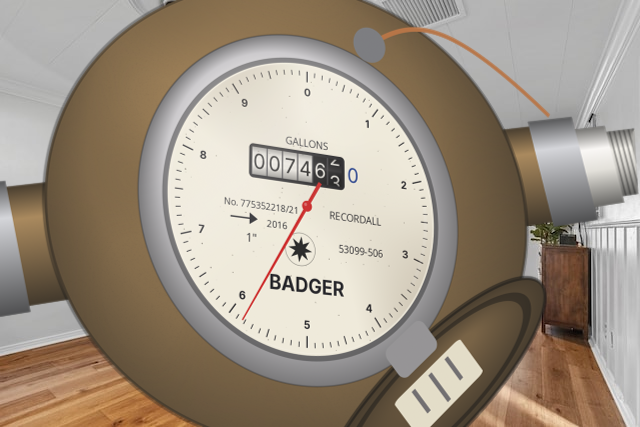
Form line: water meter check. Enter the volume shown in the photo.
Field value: 74625.8 gal
